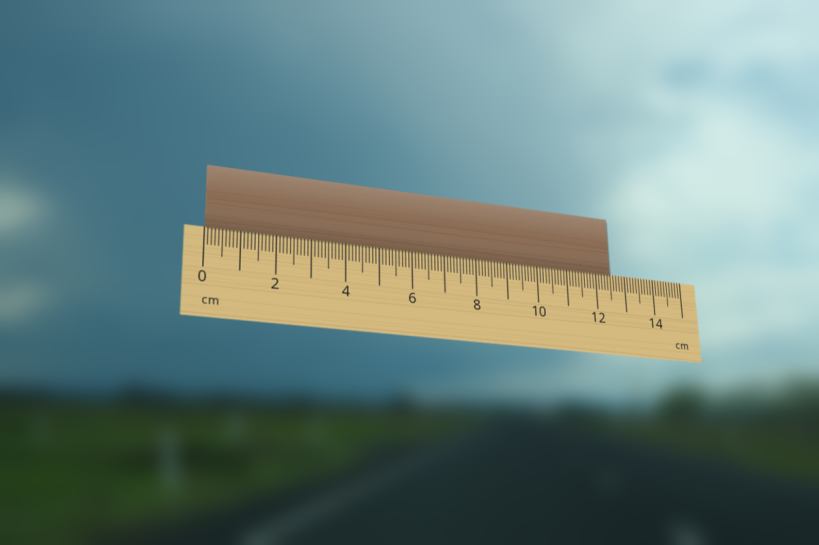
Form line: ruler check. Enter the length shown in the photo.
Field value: 12.5 cm
